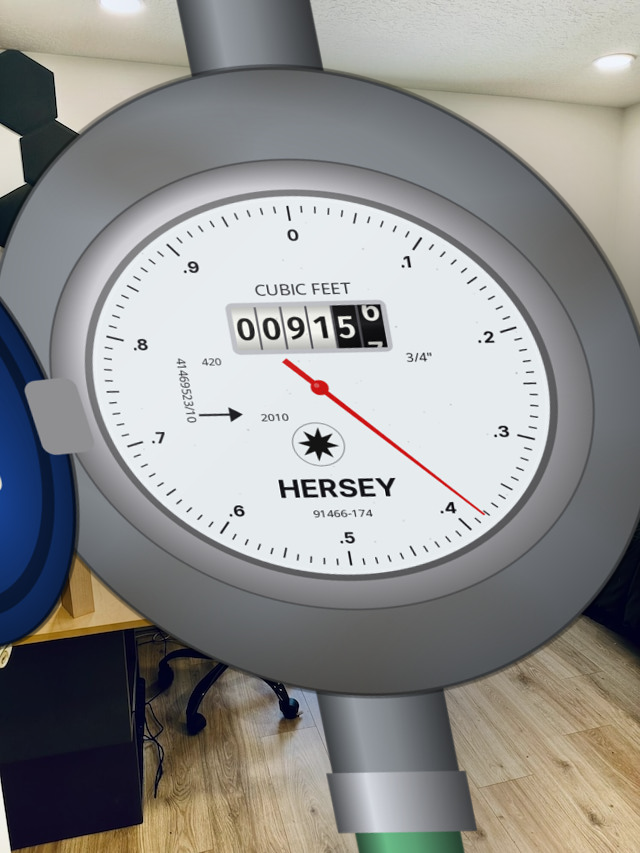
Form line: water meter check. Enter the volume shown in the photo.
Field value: 9156.38 ft³
